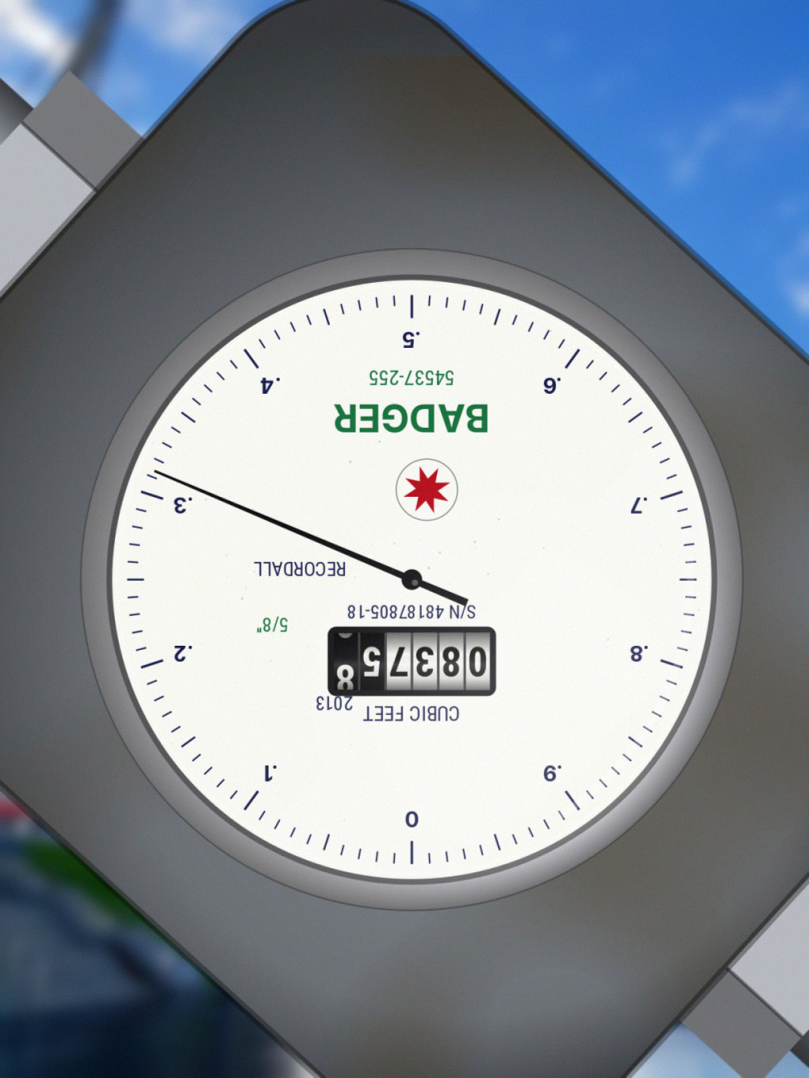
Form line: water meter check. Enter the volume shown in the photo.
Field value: 83758.31 ft³
